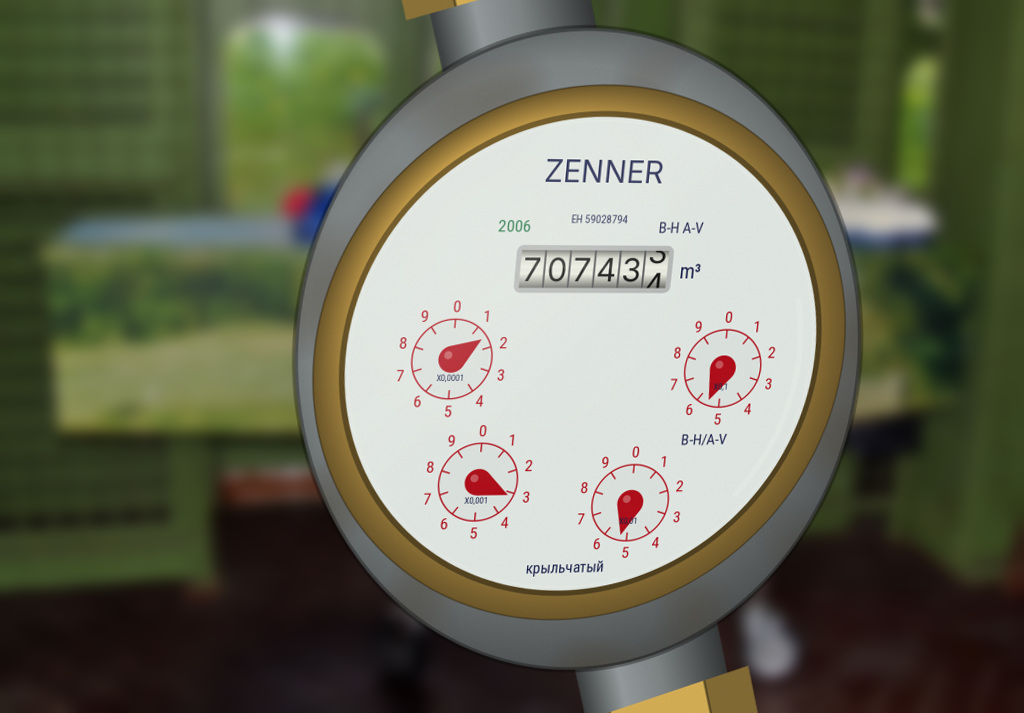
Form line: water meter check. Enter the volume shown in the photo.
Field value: 707433.5531 m³
